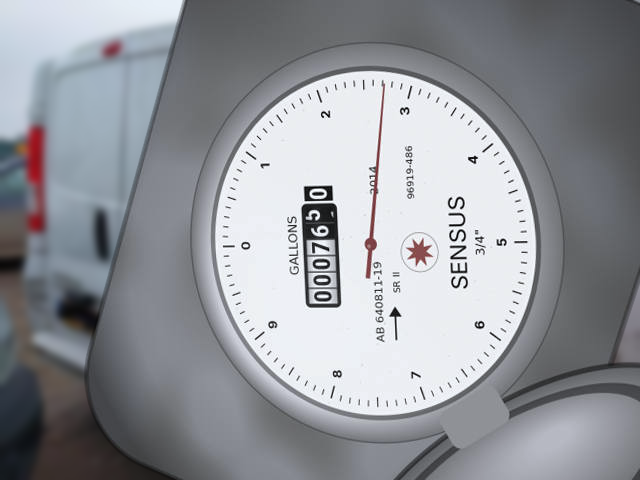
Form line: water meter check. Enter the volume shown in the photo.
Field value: 7652.7 gal
